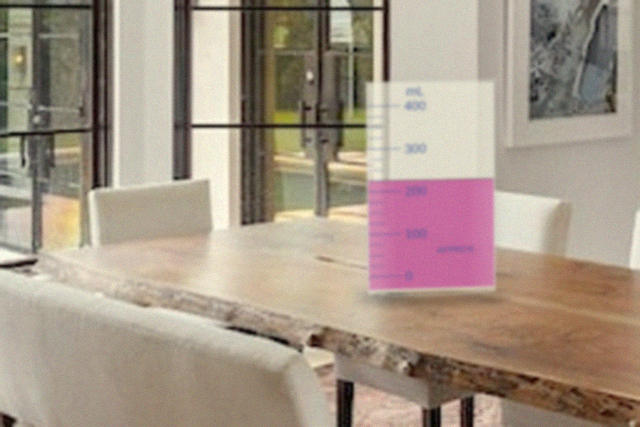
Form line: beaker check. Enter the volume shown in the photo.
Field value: 225 mL
